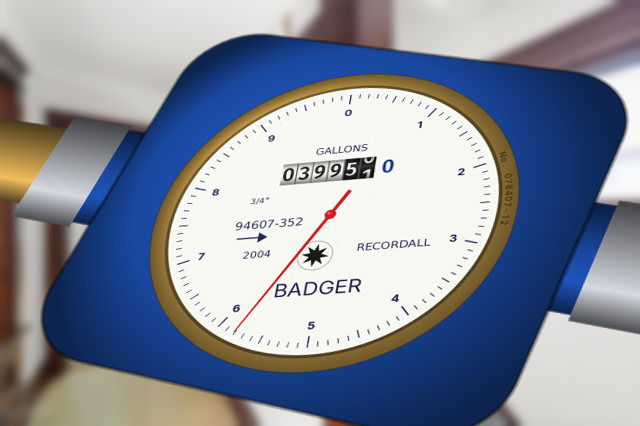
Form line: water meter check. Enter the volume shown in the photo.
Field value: 399505.8 gal
